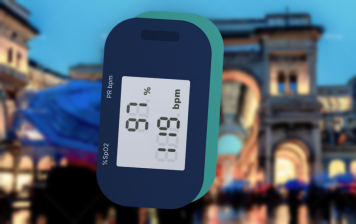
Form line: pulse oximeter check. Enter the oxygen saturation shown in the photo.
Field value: 97 %
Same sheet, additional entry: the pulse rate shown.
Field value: 119 bpm
